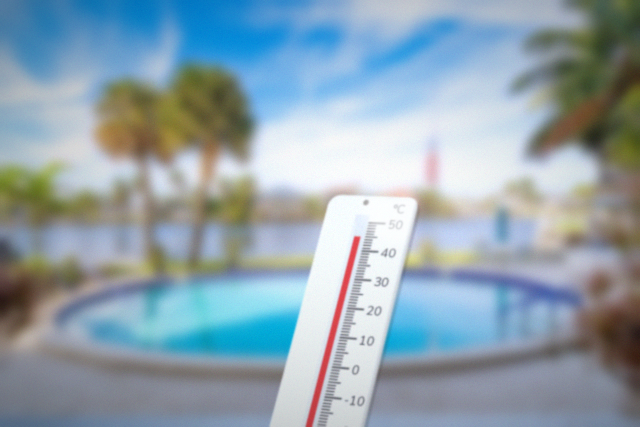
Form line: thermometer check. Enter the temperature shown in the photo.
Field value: 45 °C
